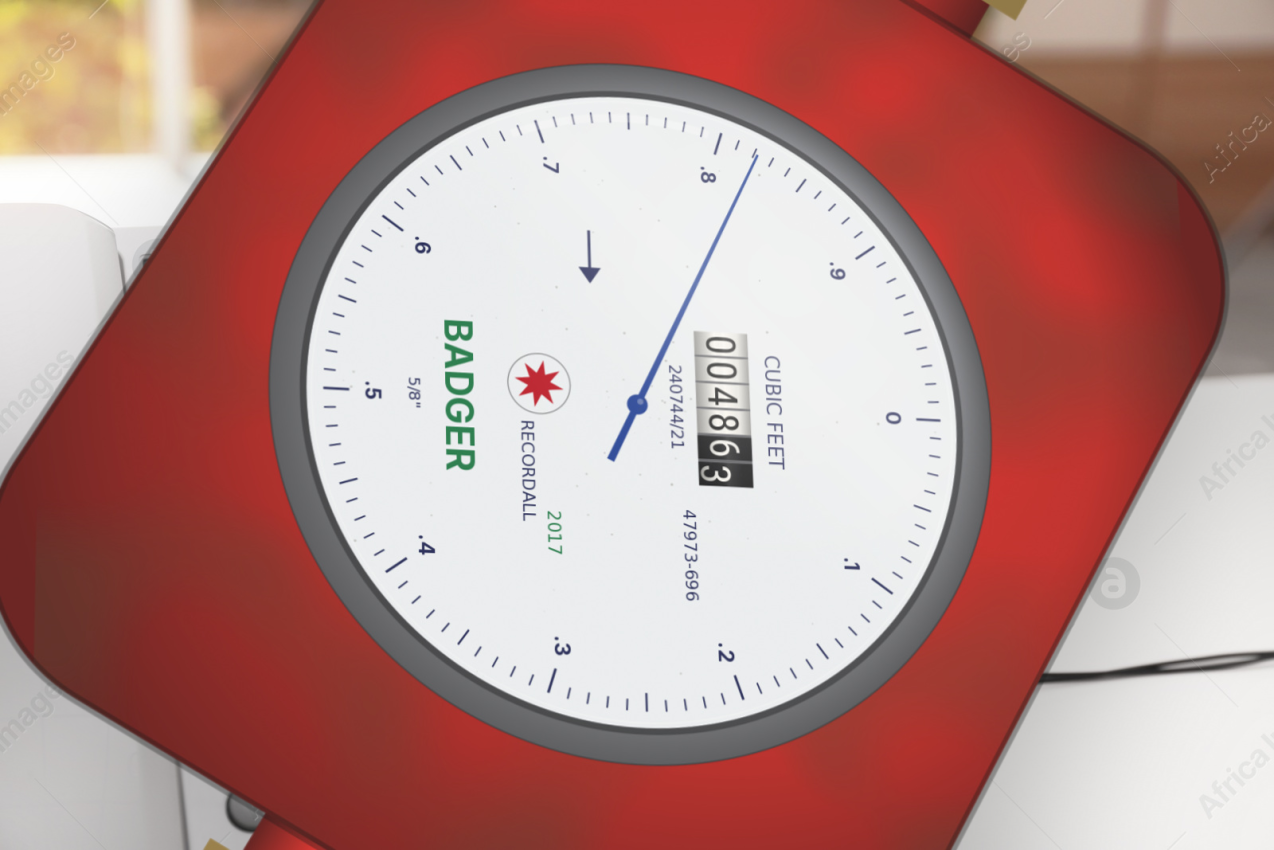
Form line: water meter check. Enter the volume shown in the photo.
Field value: 4862.82 ft³
